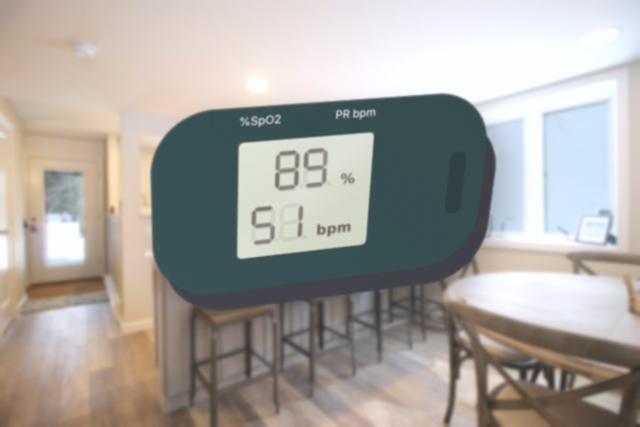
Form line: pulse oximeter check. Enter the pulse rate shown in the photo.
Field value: 51 bpm
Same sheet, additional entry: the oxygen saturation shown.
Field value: 89 %
